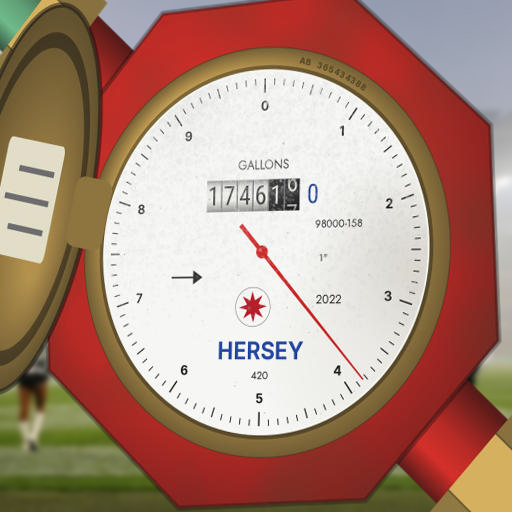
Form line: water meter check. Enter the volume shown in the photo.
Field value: 1746163.8 gal
